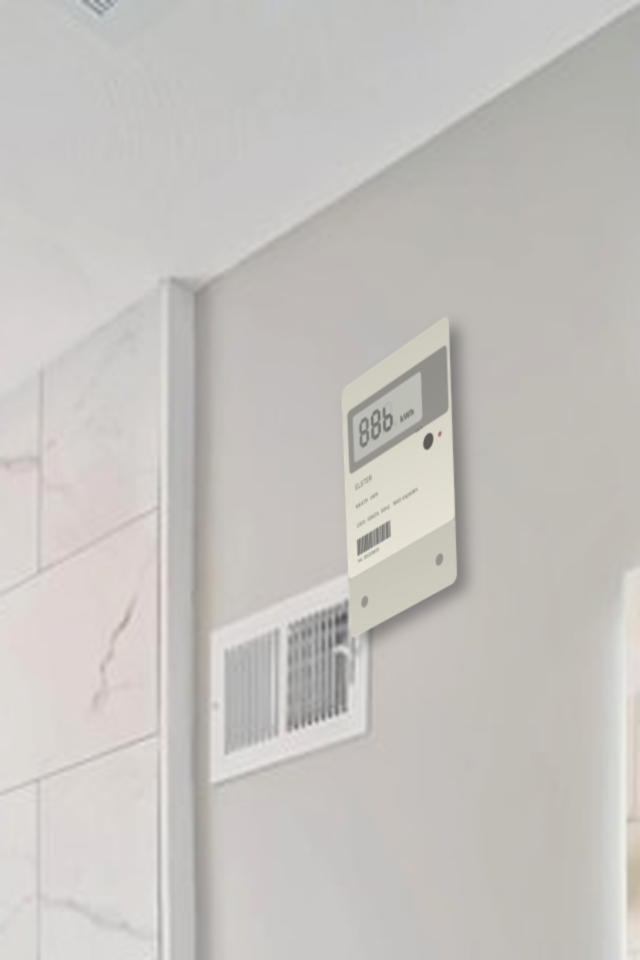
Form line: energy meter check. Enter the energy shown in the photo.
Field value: 886 kWh
